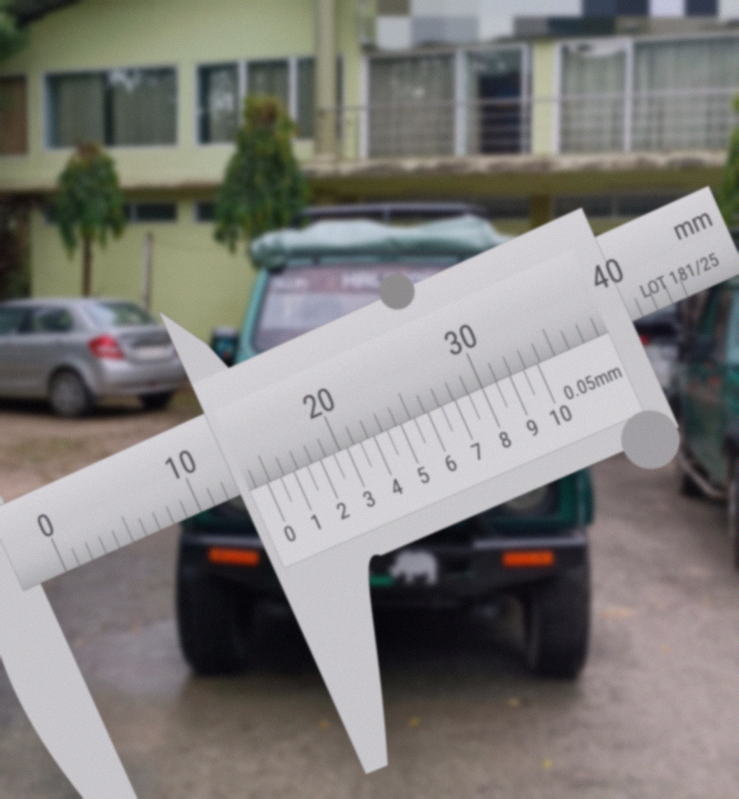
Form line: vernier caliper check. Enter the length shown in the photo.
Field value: 14.8 mm
